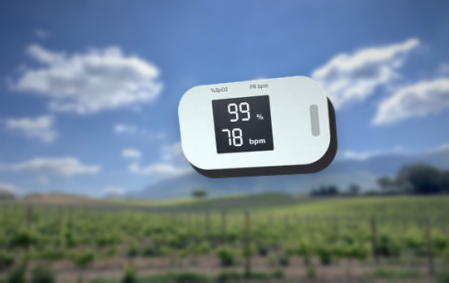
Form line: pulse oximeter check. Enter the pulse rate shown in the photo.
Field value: 78 bpm
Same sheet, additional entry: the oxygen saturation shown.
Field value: 99 %
